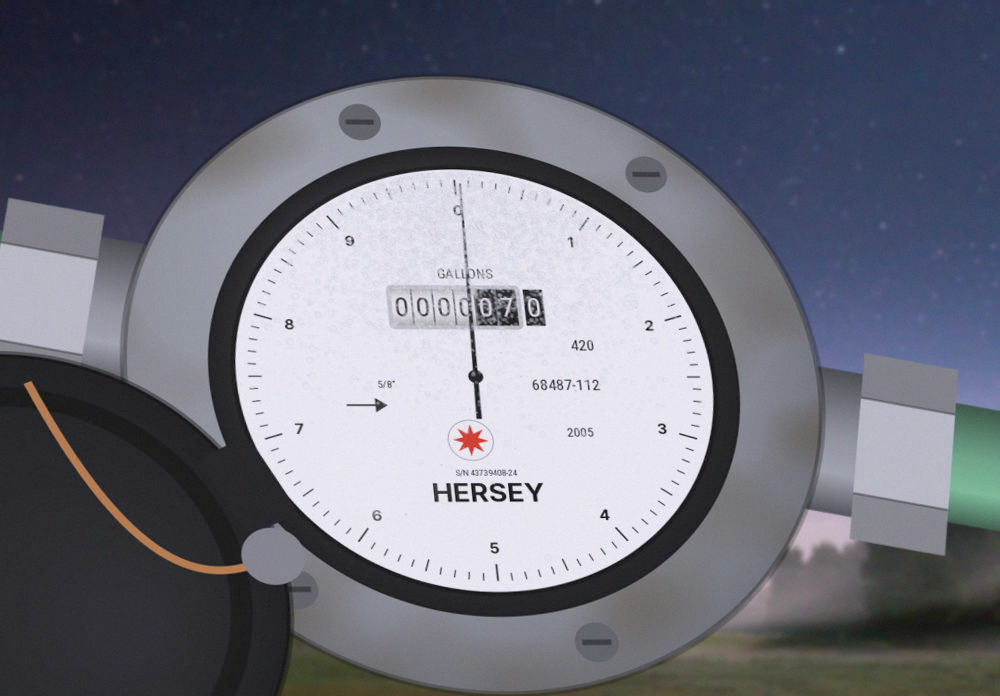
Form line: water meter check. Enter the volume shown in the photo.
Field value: 70.0 gal
